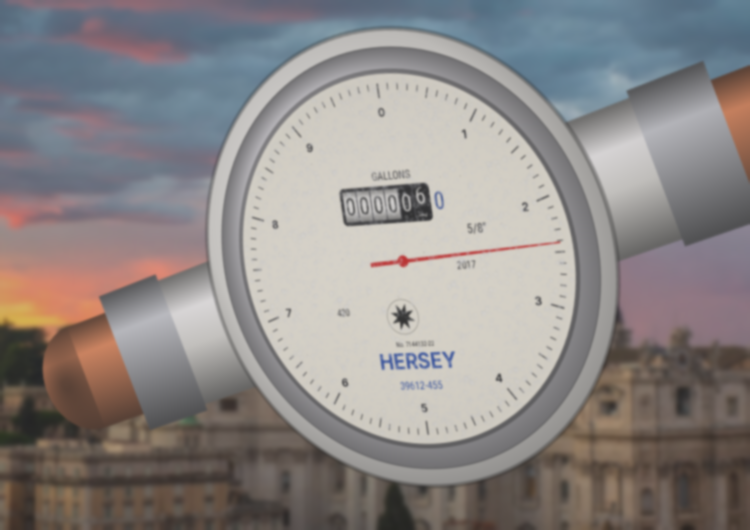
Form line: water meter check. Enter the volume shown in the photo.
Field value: 62.4 gal
